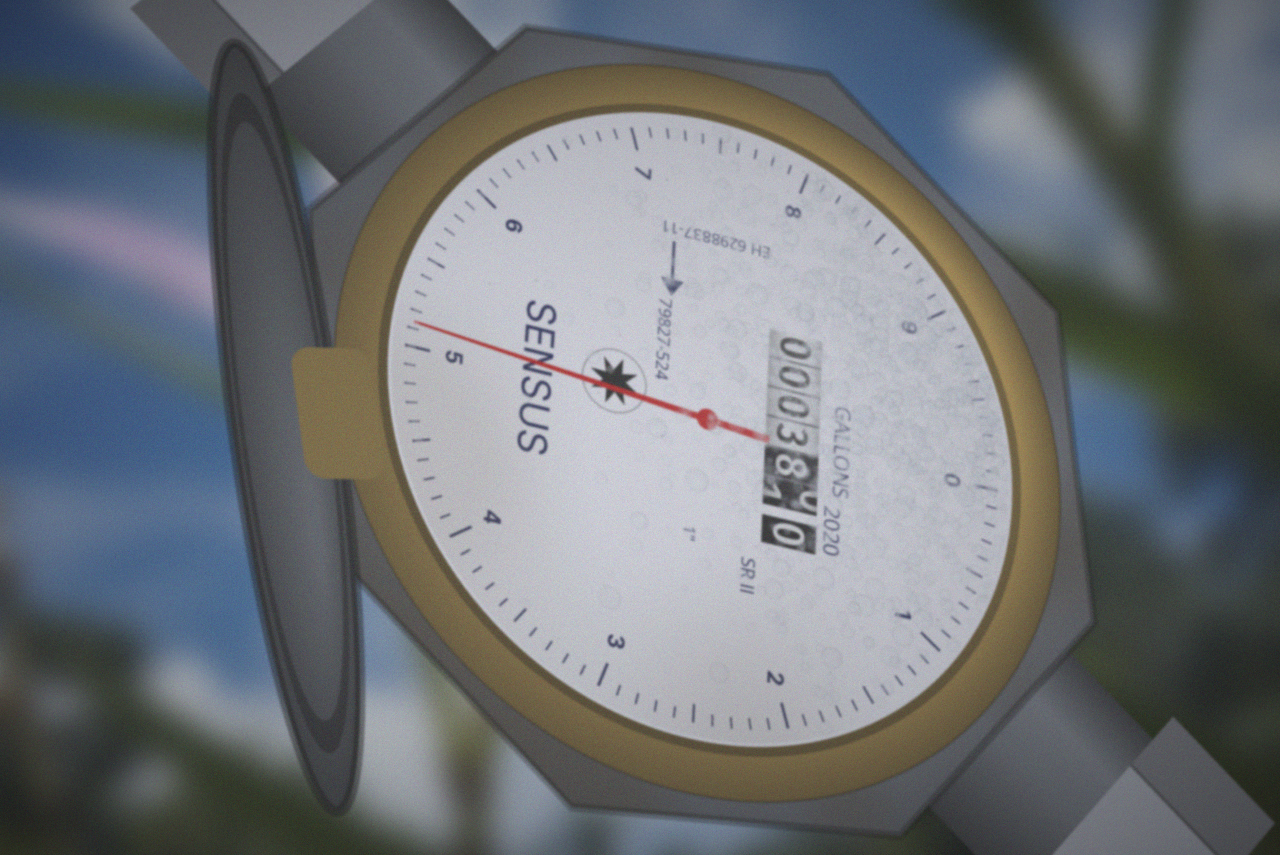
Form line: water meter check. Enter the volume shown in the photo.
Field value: 3805.1 gal
